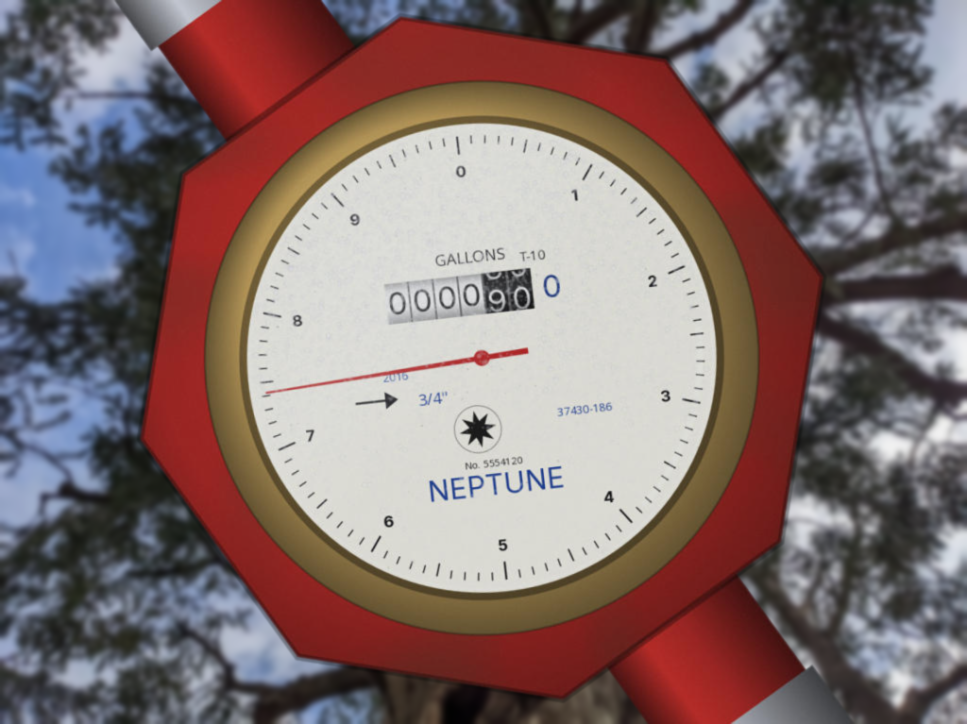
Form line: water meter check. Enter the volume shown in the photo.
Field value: 897.4 gal
